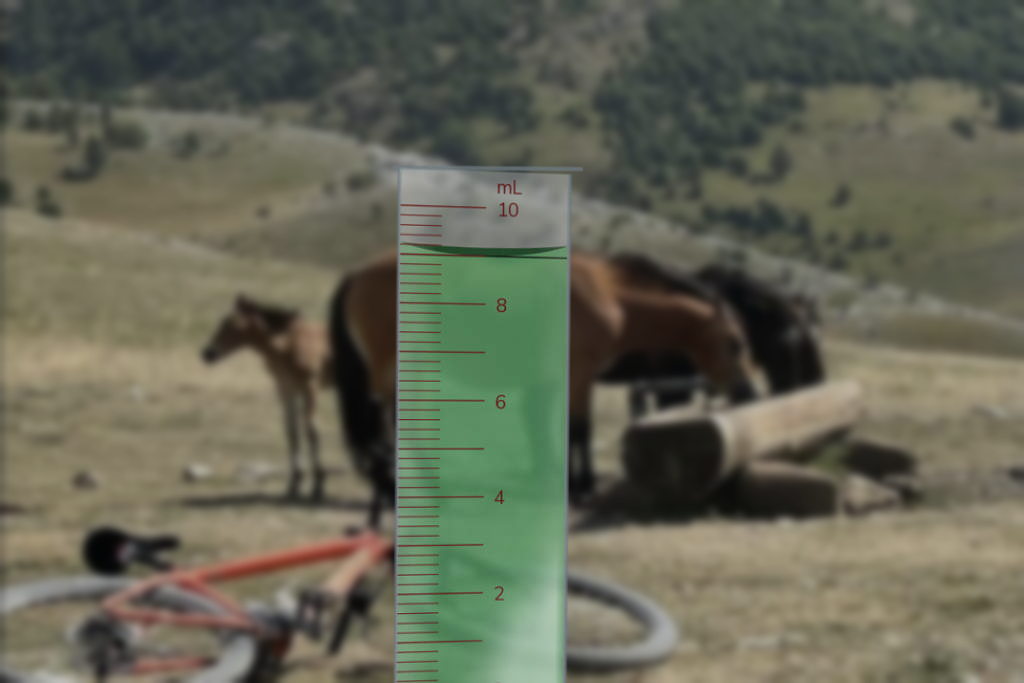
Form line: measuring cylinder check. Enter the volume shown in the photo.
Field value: 9 mL
